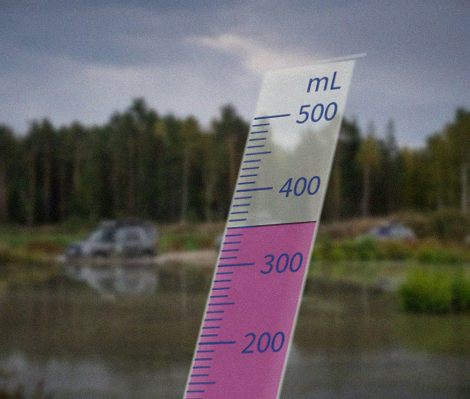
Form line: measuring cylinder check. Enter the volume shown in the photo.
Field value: 350 mL
